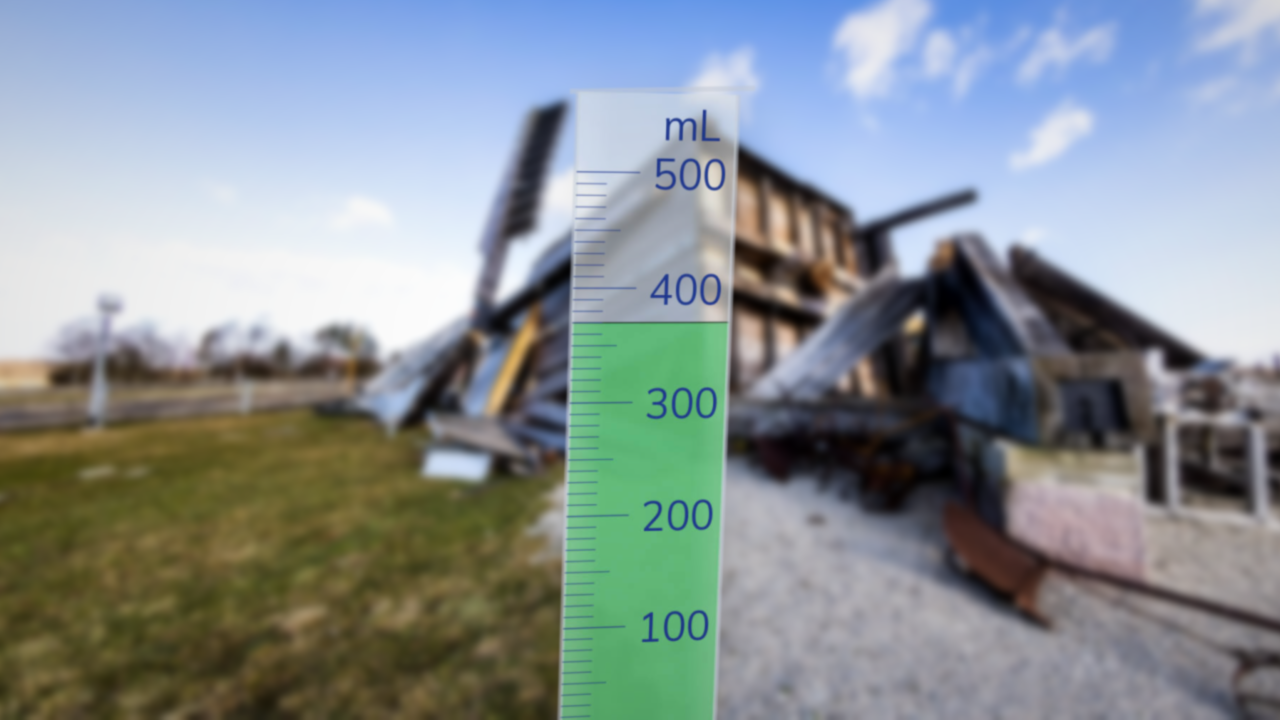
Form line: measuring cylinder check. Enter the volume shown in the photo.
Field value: 370 mL
